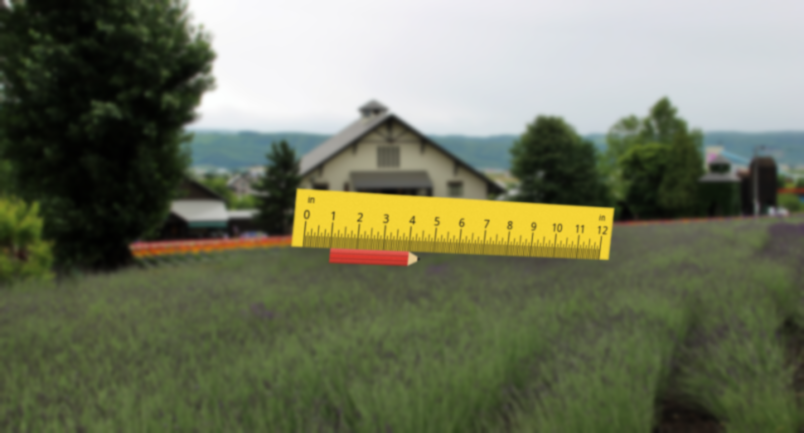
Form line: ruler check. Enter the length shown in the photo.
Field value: 3.5 in
